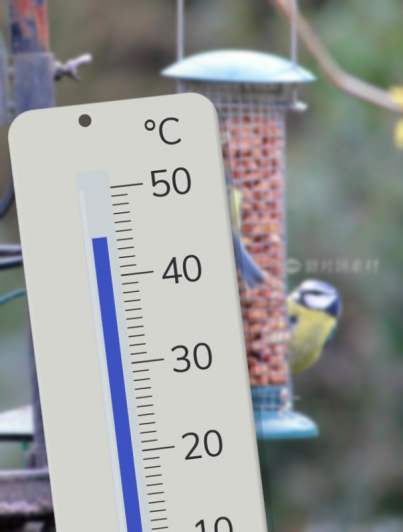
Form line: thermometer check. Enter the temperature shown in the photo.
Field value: 44.5 °C
